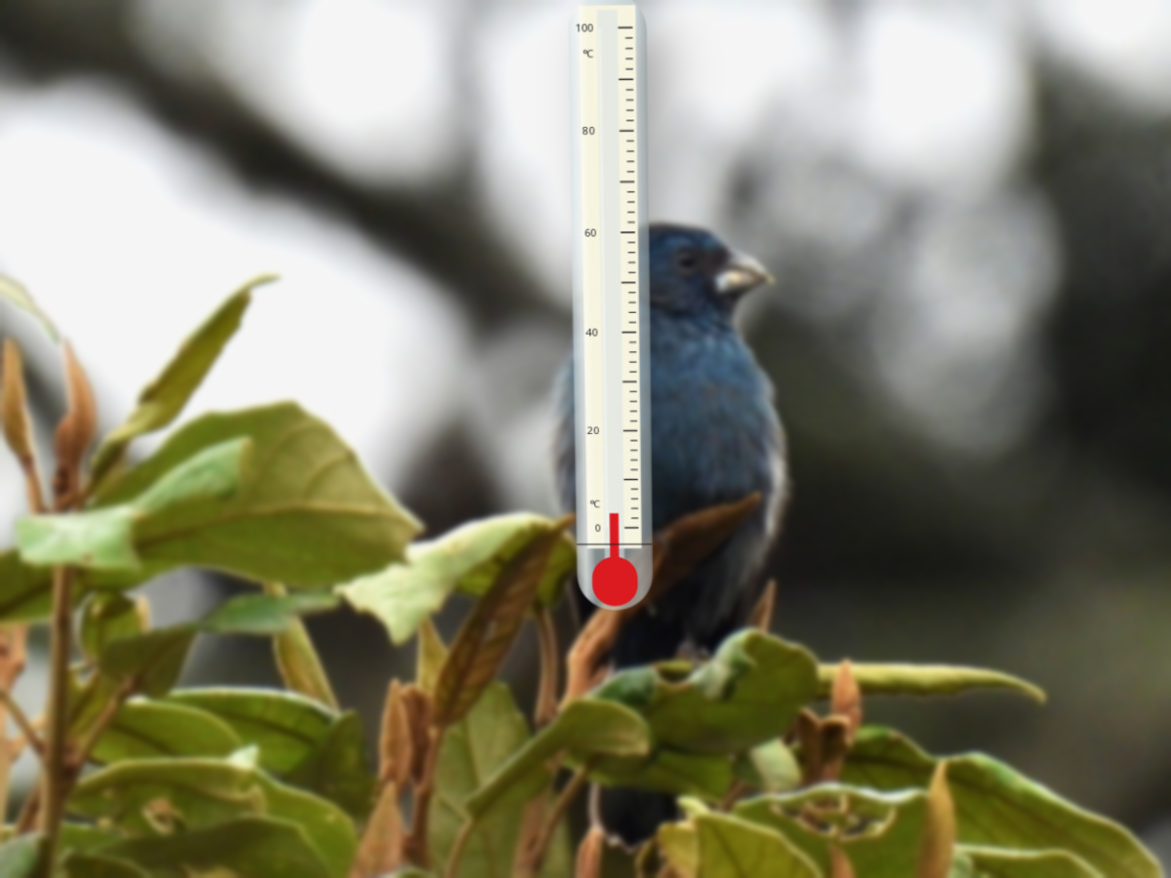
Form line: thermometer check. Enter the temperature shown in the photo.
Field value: 3 °C
